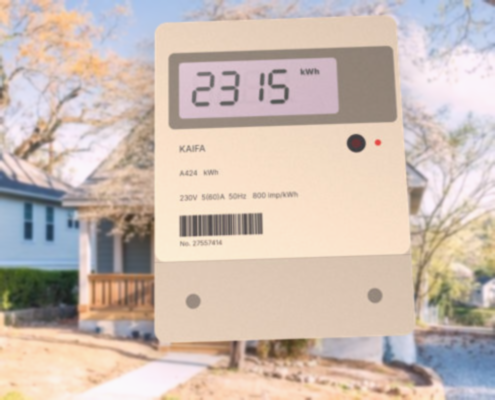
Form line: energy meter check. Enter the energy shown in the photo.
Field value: 2315 kWh
